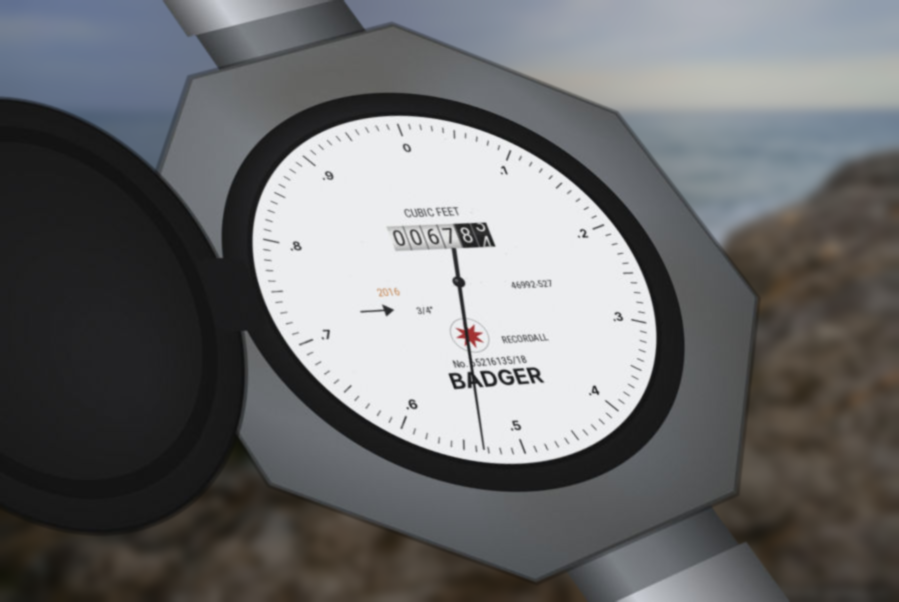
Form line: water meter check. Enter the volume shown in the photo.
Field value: 6783.53 ft³
